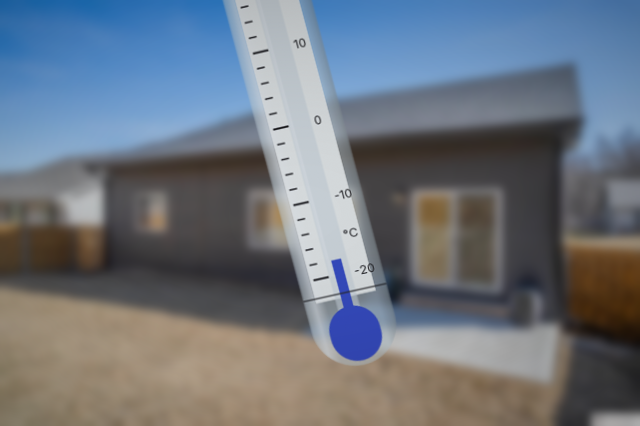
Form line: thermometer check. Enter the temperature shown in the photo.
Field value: -18 °C
